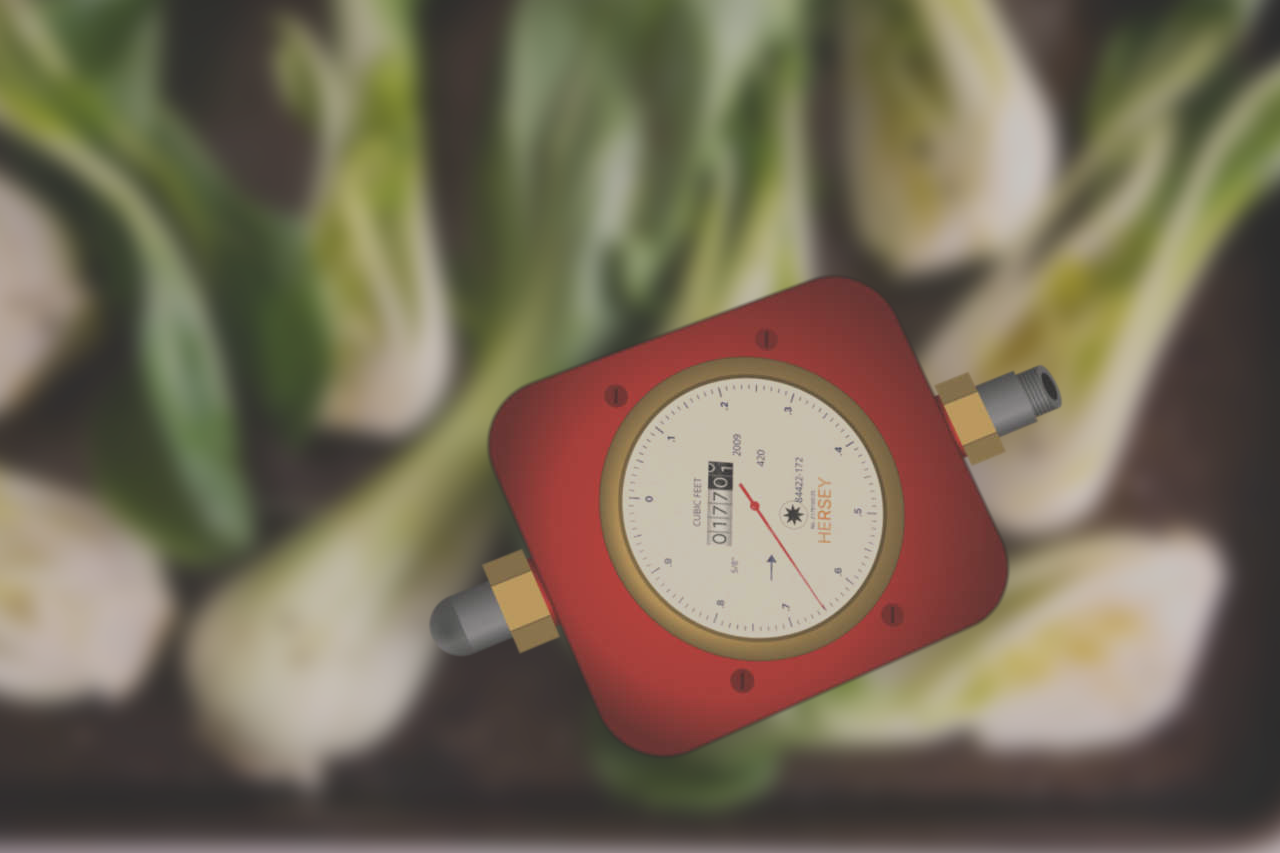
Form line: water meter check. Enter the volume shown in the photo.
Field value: 17700.65 ft³
